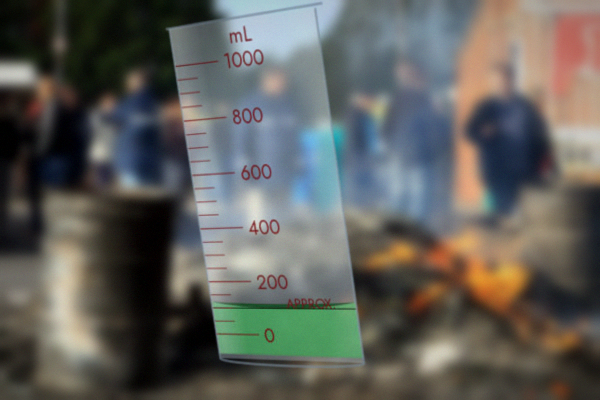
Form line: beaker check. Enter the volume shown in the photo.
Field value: 100 mL
